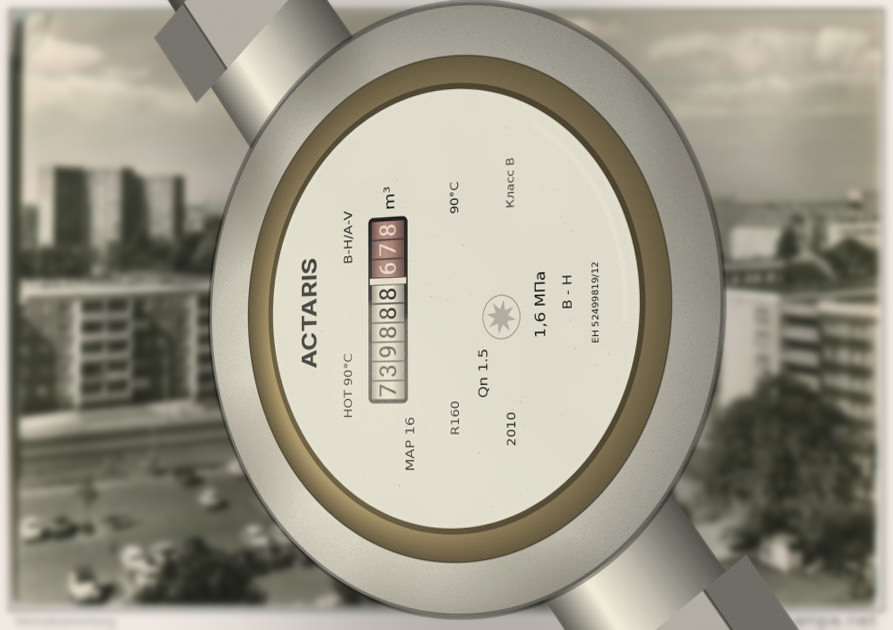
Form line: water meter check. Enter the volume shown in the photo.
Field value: 739888.678 m³
